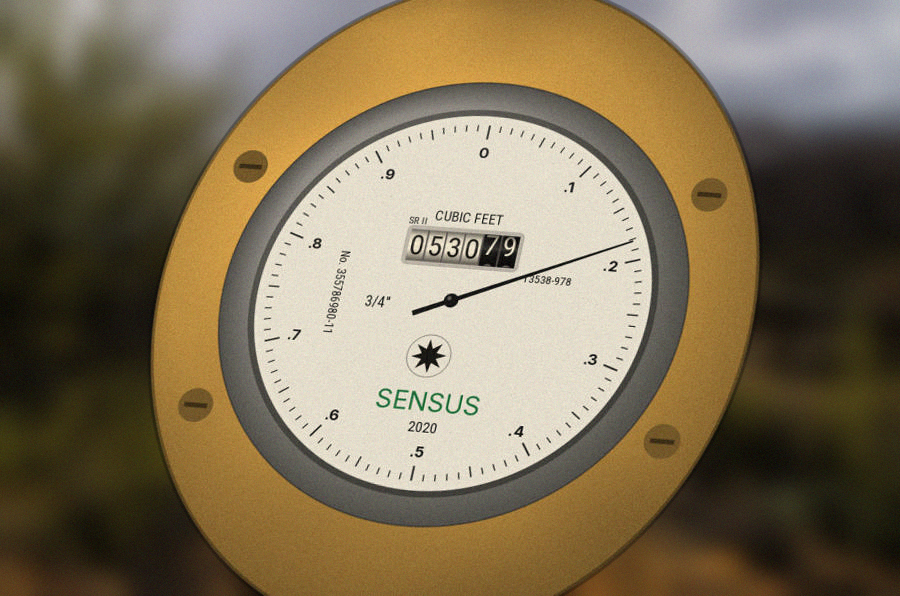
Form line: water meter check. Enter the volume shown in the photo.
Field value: 53079.18 ft³
